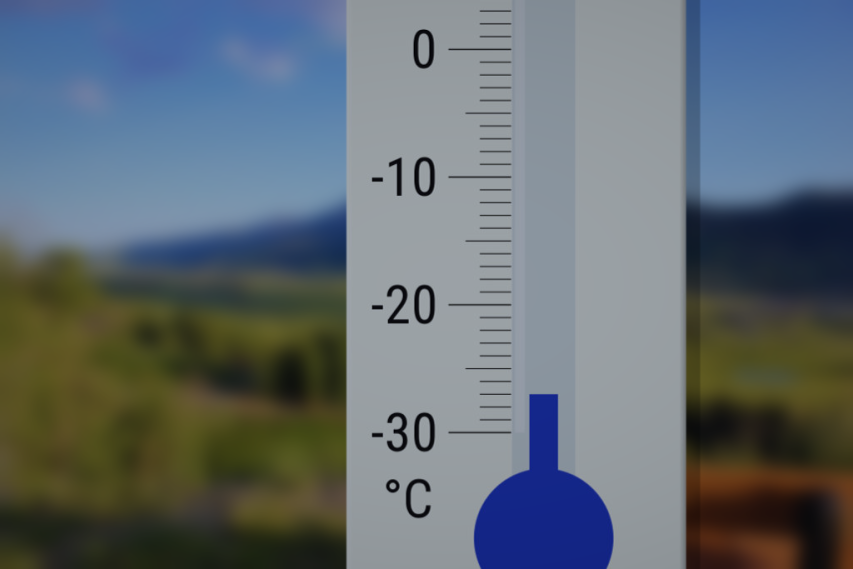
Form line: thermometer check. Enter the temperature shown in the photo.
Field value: -27 °C
